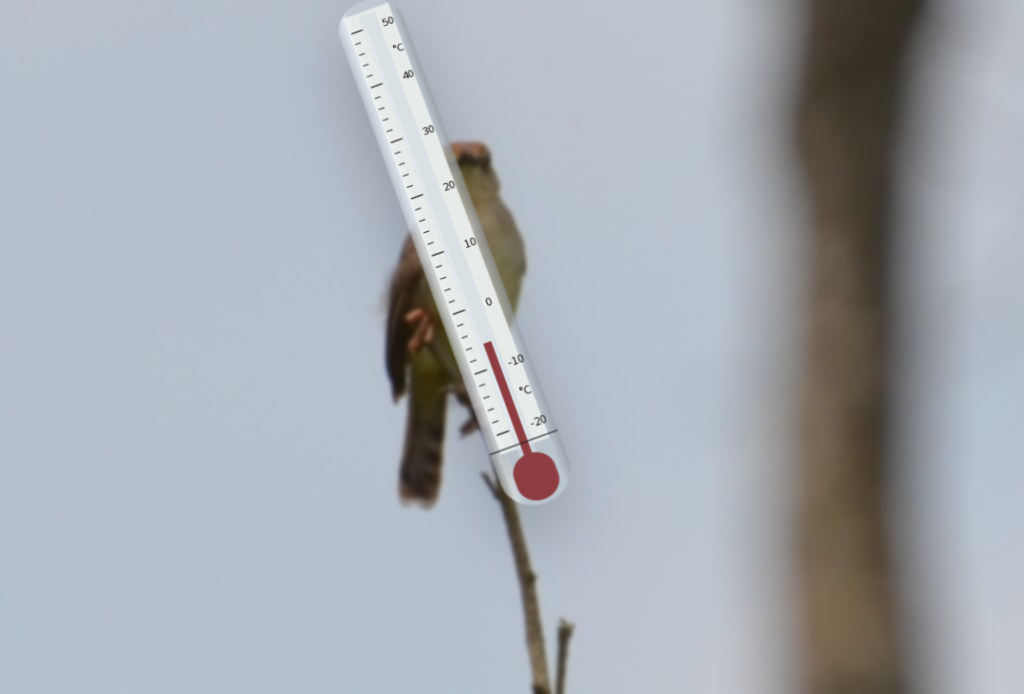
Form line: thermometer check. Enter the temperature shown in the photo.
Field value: -6 °C
